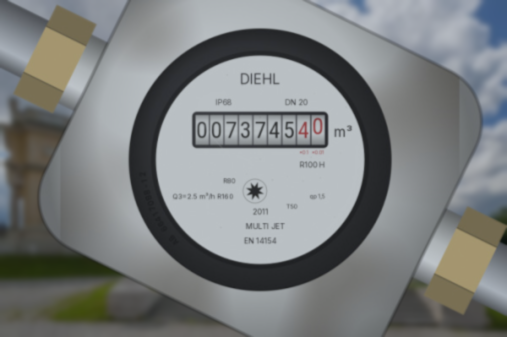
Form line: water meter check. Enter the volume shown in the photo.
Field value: 73745.40 m³
